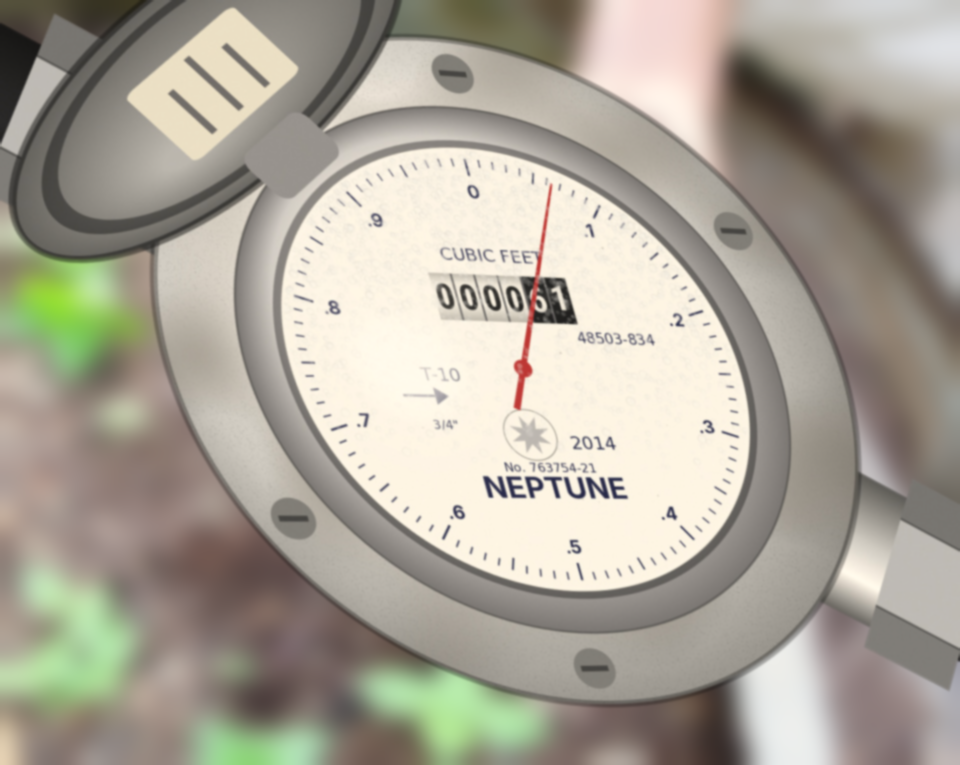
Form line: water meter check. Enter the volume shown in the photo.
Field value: 61.06 ft³
